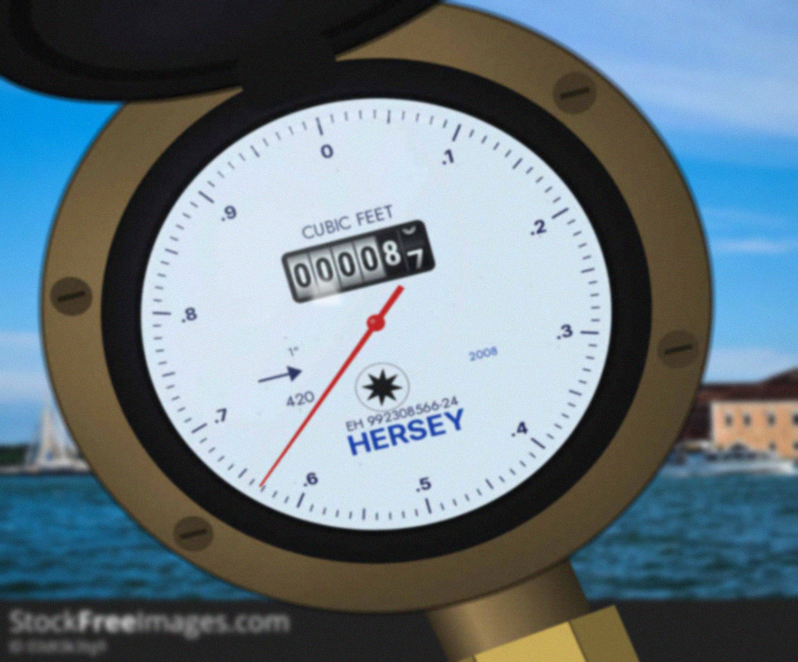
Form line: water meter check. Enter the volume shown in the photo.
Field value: 86.63 ft³
